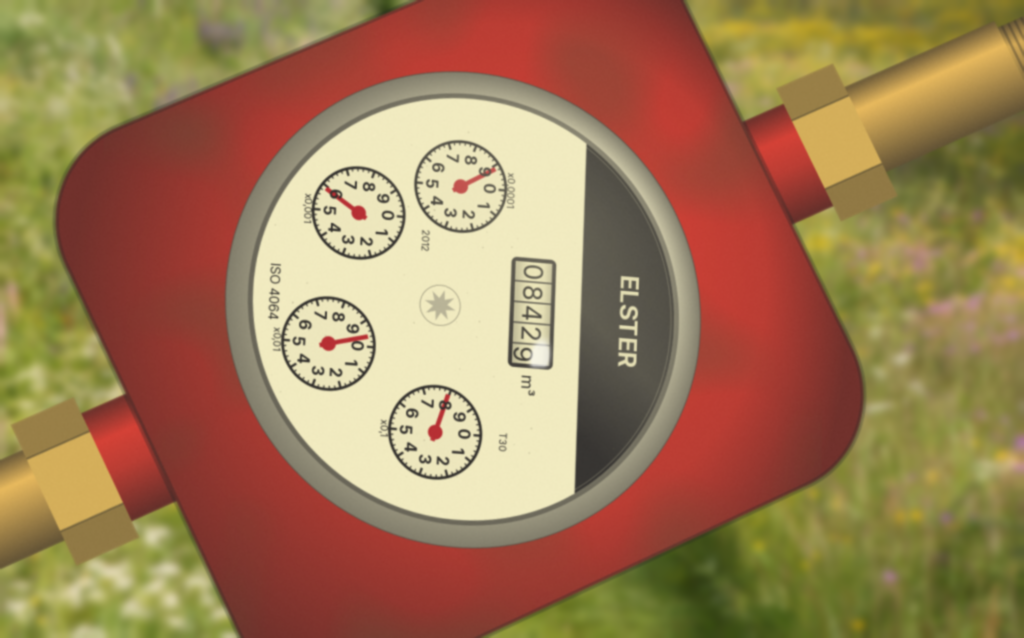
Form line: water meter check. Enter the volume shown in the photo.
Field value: 8428.7959 m³
